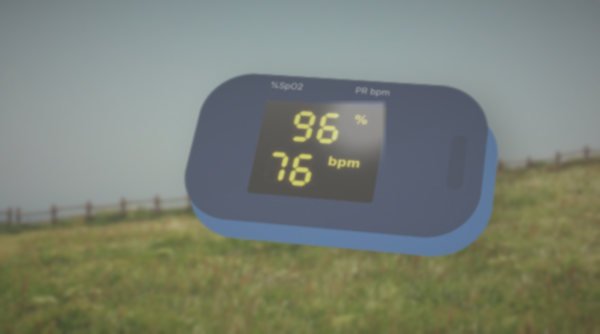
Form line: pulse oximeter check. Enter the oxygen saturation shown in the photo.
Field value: 96 %
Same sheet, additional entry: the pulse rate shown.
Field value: 76 bpm
